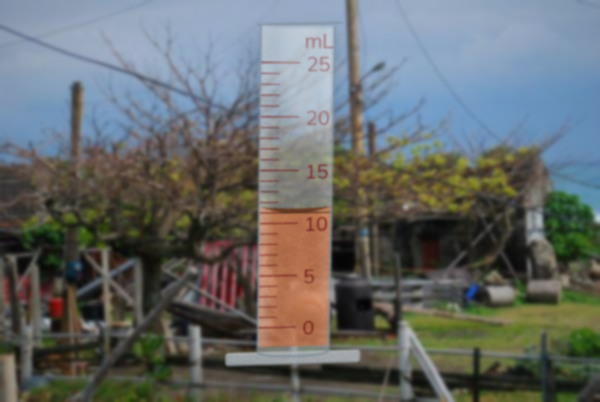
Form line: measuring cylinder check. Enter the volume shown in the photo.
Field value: 11 mL
